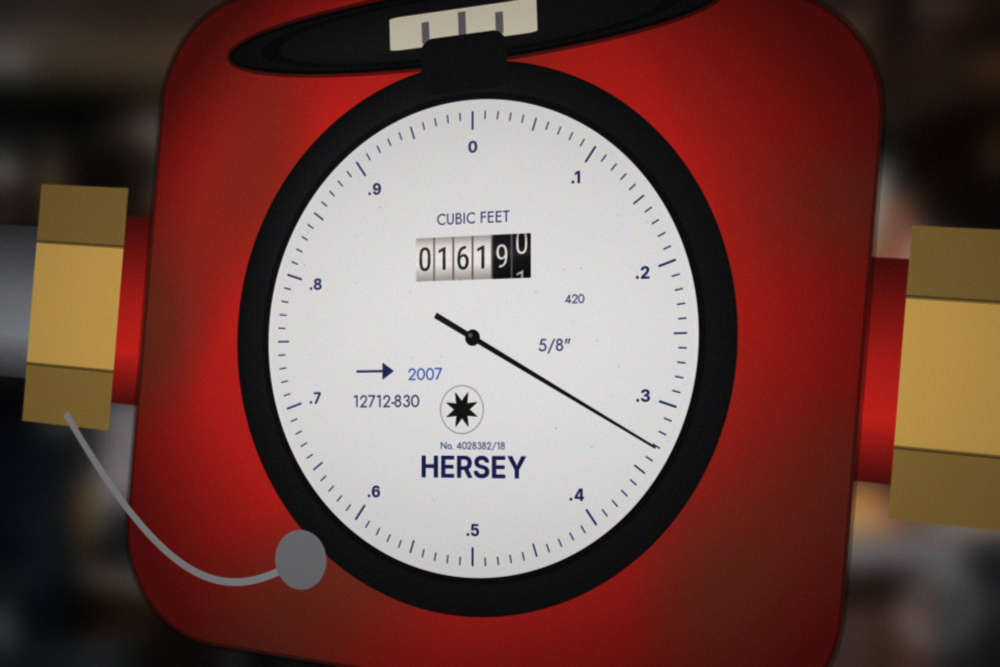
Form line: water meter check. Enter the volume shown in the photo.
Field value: 16190.33 ft³
